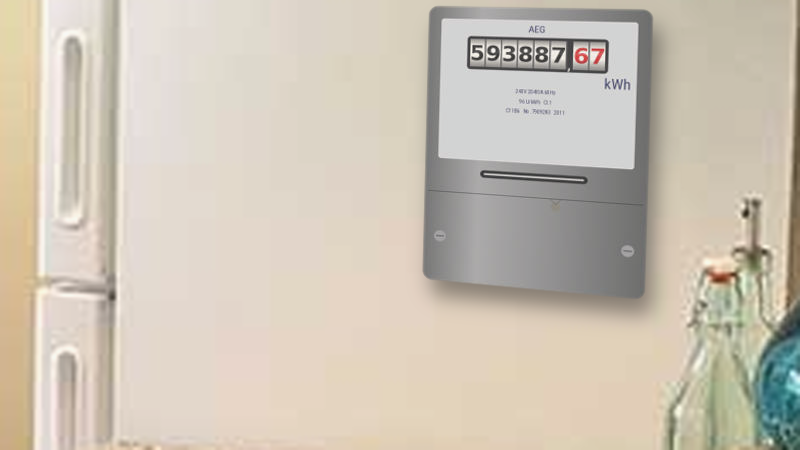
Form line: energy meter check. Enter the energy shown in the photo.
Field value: 593887.67 kWh
